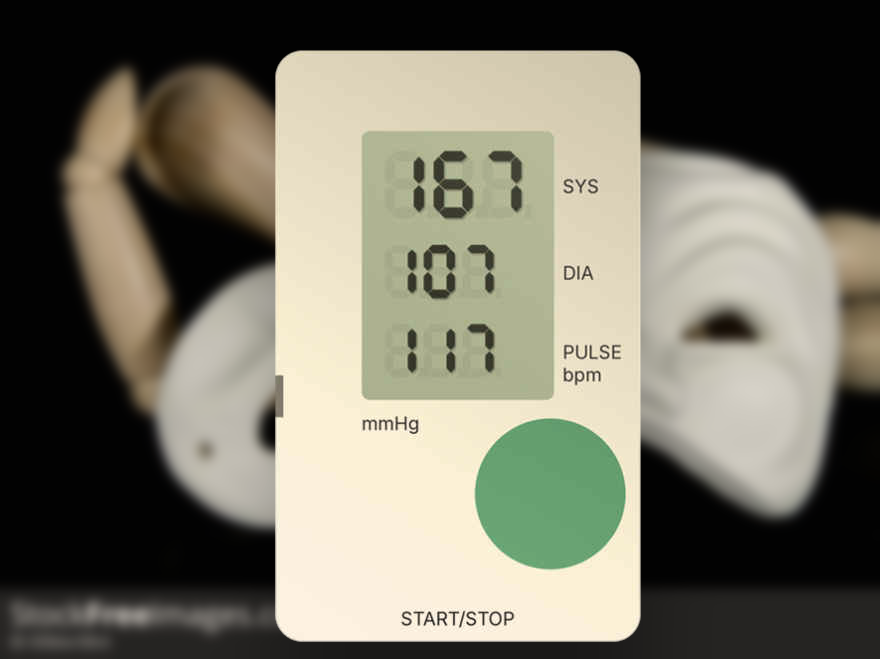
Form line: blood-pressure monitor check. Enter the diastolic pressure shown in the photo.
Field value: 107 mmHg
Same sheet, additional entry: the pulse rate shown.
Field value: 117 bpm
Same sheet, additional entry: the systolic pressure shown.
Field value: 167 mmHg
